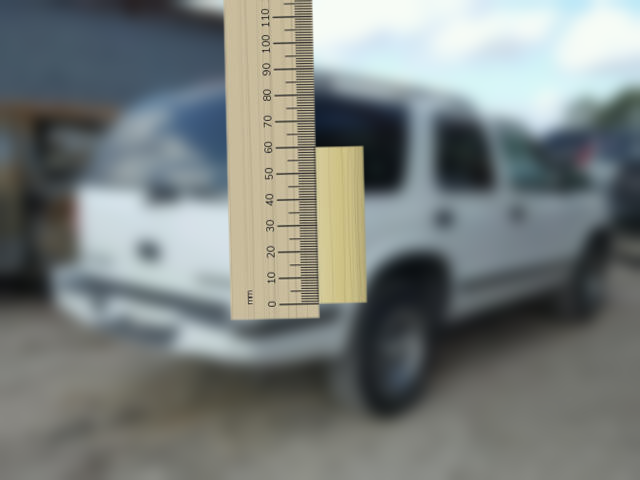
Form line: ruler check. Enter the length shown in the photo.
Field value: 60 mm
